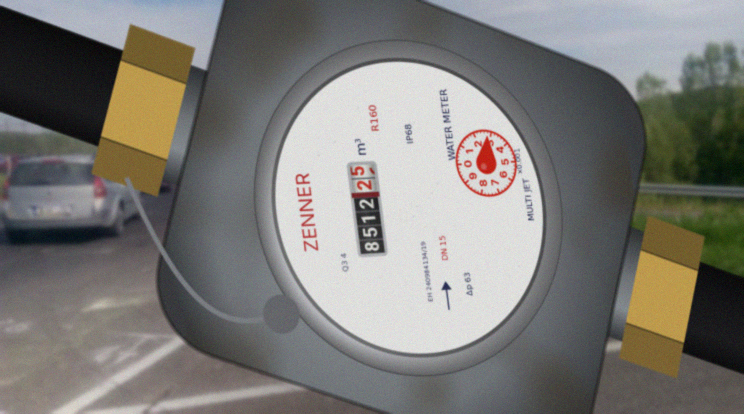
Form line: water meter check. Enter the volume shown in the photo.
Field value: 8512.252 m³
